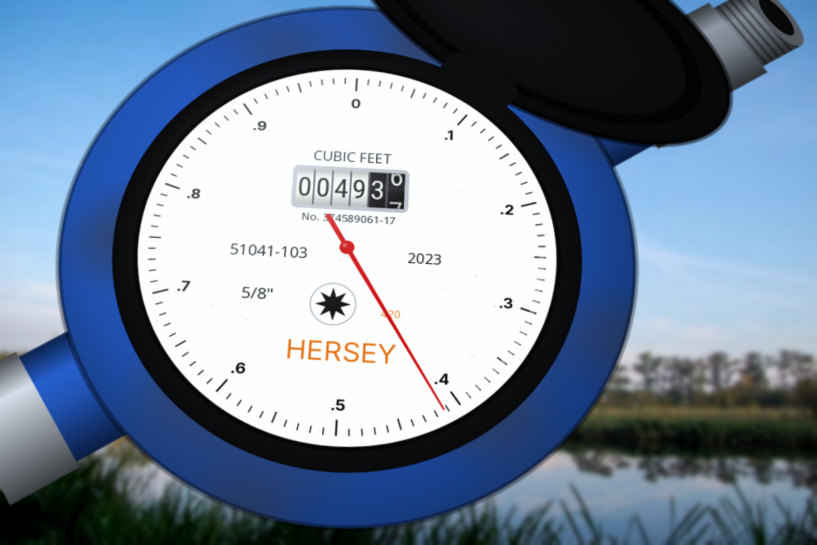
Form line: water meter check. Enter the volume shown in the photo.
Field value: 4936.41 ft³
